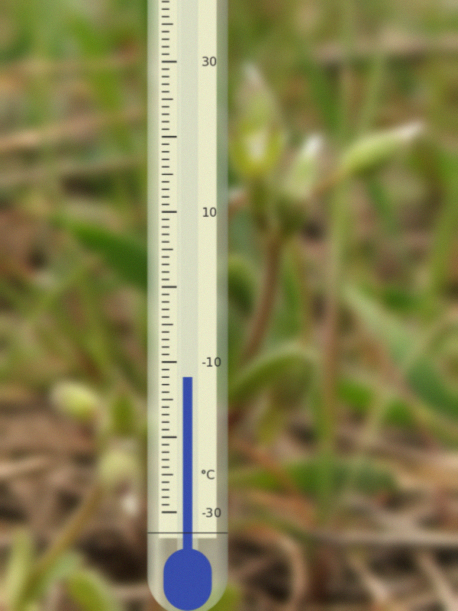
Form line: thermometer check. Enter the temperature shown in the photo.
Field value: -12 °C
